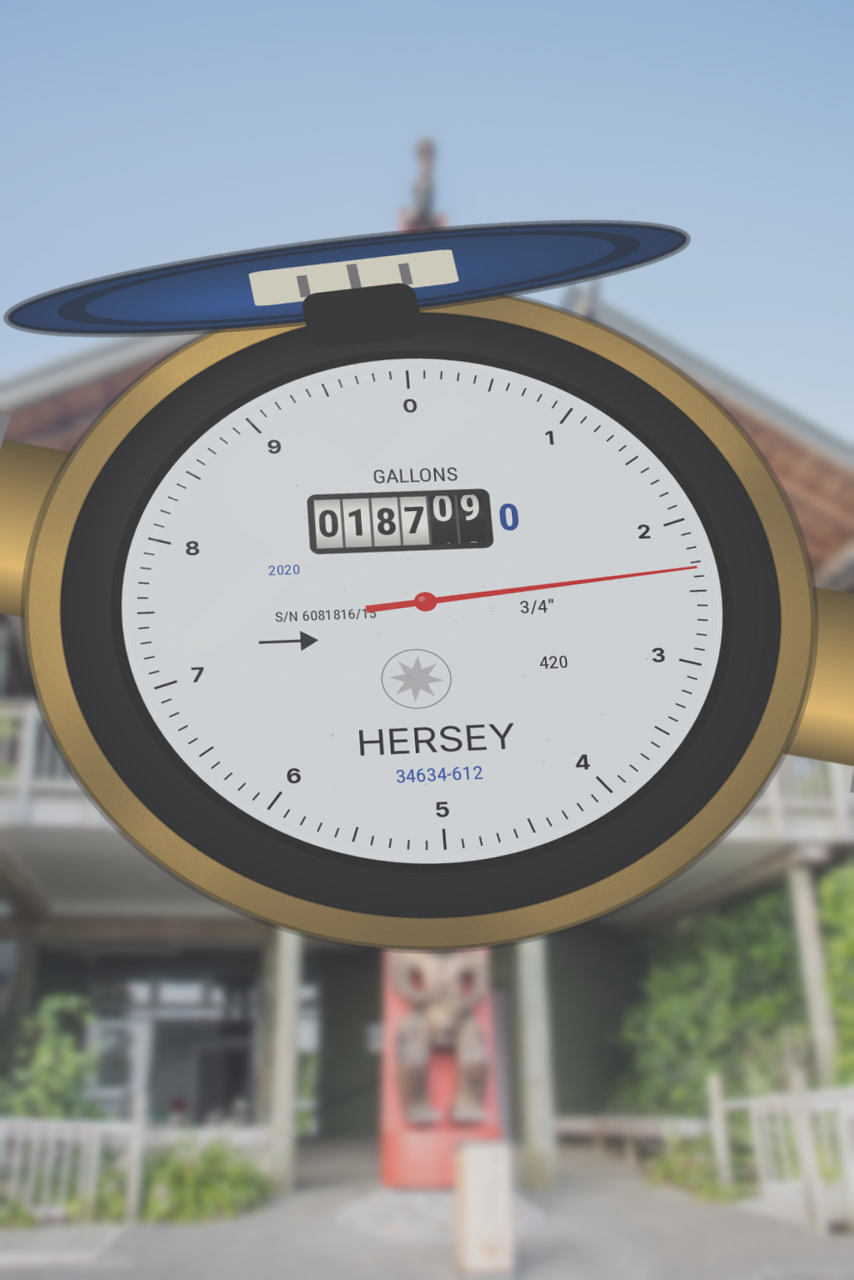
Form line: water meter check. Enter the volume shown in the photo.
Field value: 187092.3 gal
